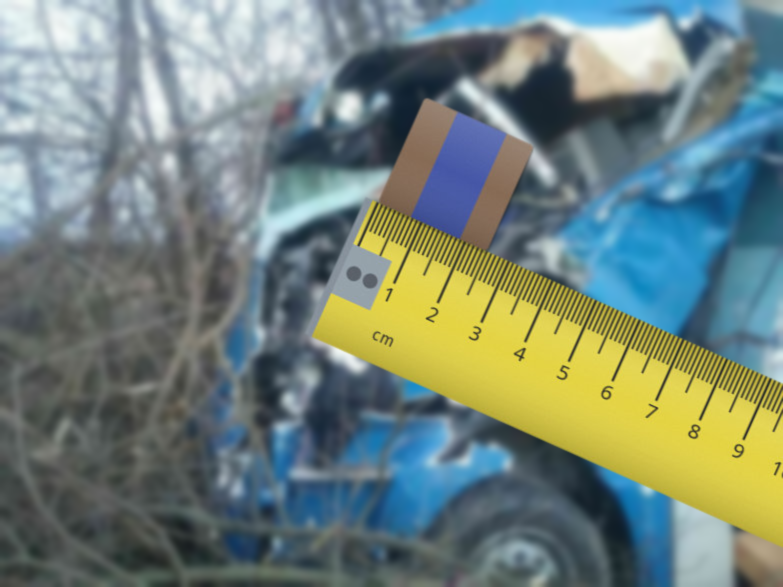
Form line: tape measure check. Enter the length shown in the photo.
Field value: 2.5 cm
